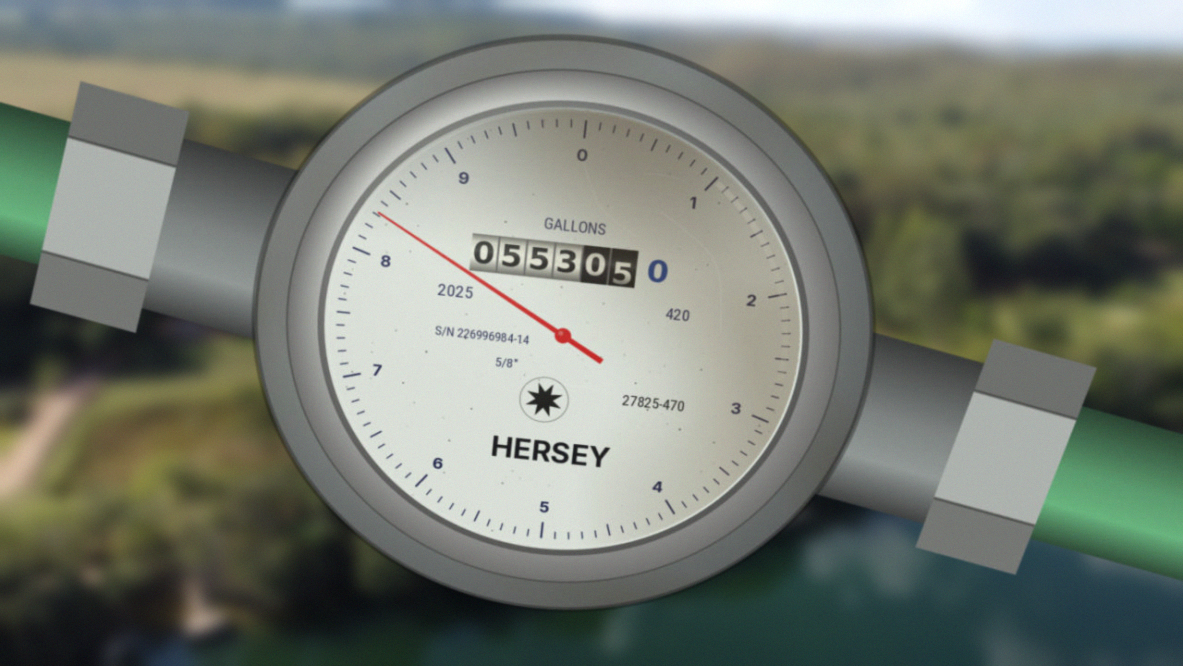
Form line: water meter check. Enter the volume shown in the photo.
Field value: 553048.3 gal
